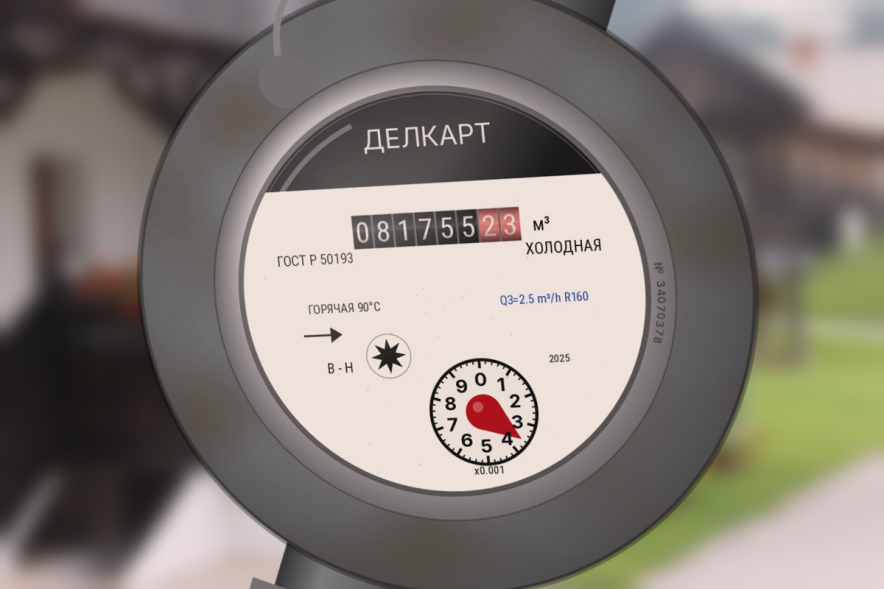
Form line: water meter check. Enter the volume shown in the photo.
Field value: 81755.233 m³
